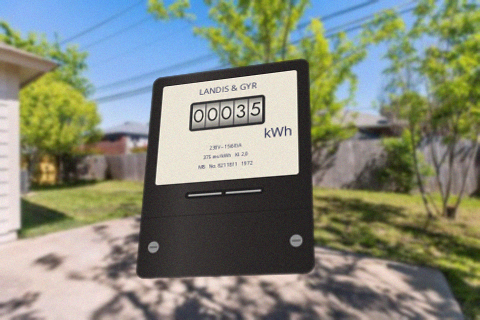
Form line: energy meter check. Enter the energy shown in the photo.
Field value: 35 kWh
